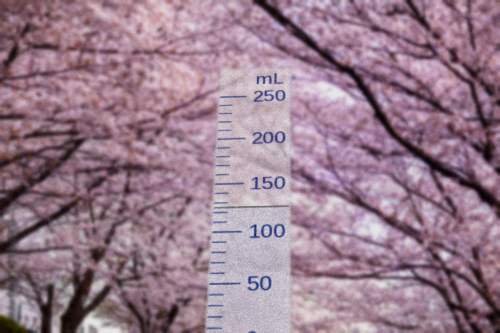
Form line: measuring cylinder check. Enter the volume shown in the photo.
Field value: 125 mL
